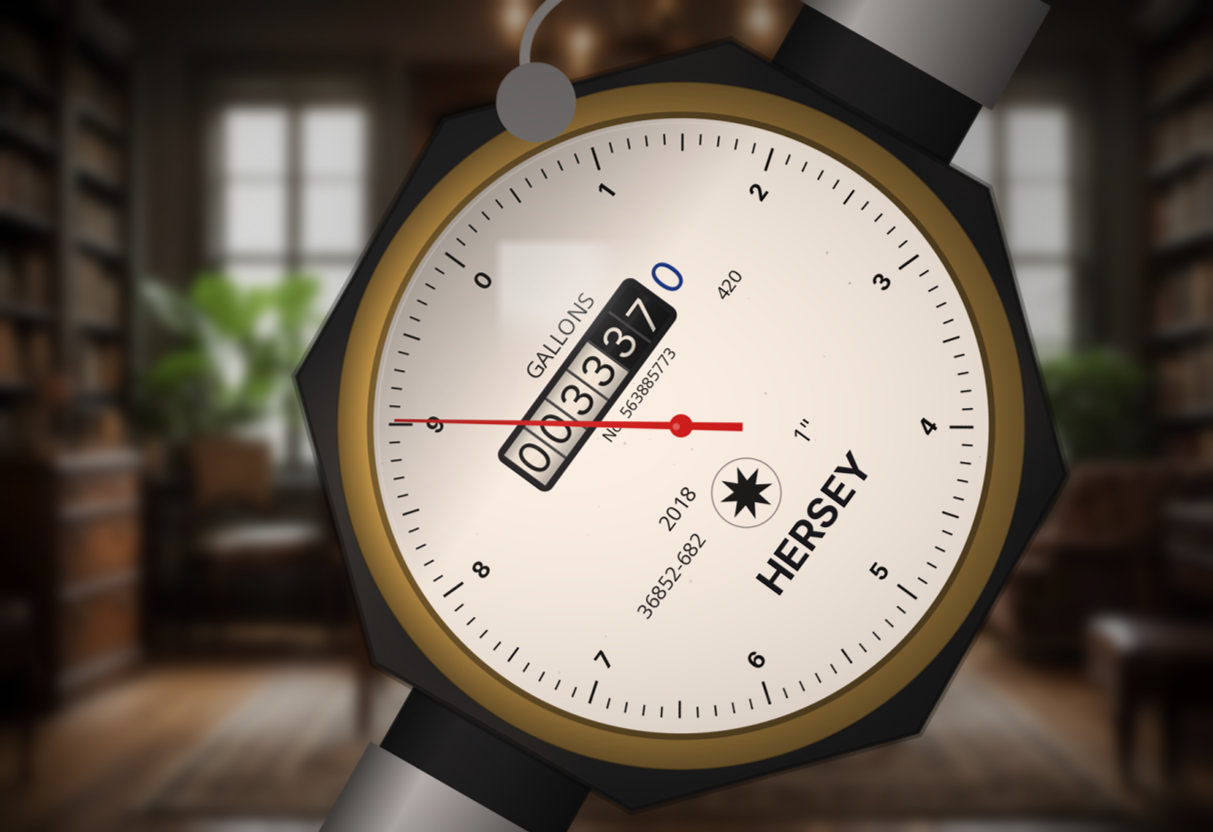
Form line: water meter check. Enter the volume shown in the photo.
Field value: 33369.0 gal
